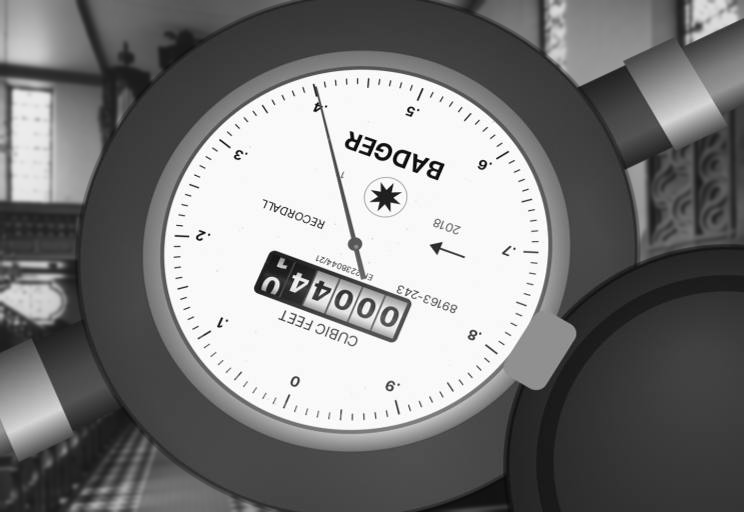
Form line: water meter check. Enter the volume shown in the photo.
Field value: 440.40 ft³
